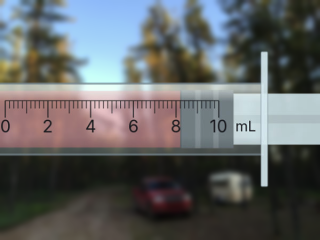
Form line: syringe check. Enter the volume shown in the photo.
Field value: 8.2 mL
